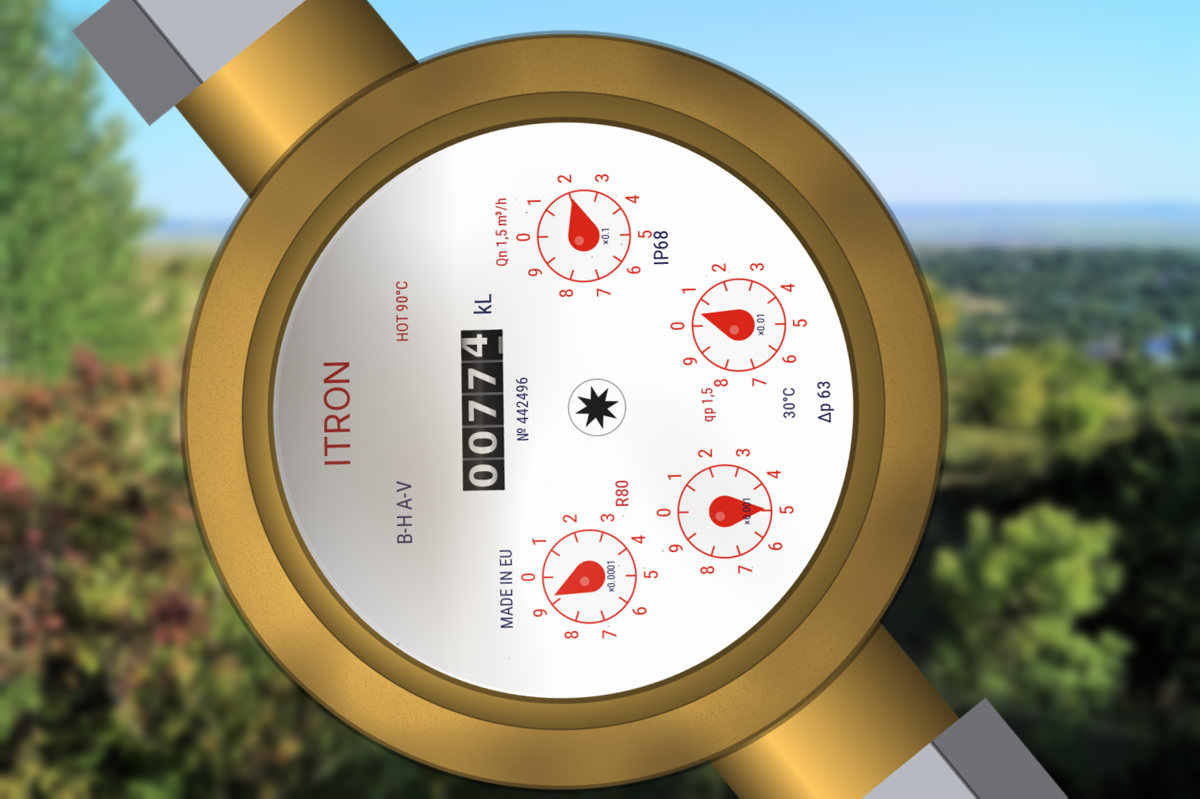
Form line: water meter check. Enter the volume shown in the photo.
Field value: 774.2049 kL
